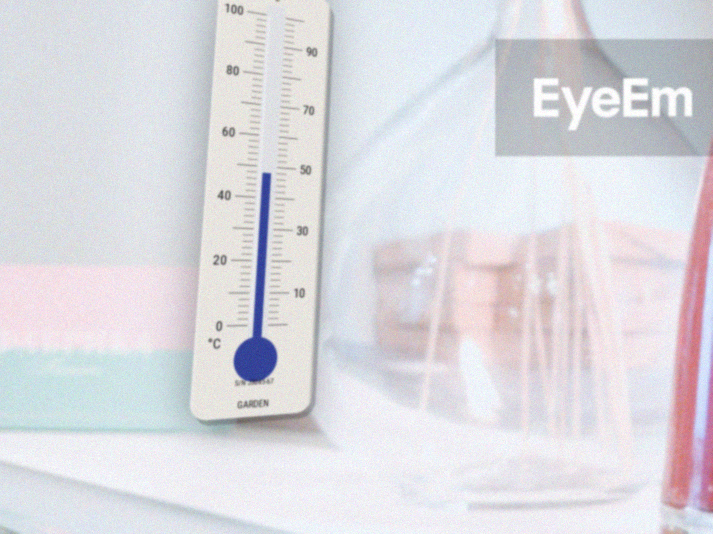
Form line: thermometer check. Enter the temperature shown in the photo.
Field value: 48 °C
